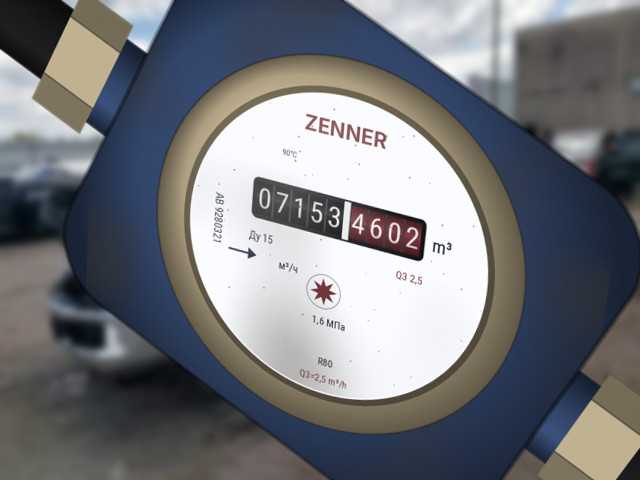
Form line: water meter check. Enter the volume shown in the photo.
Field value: 7153.4602 m³
